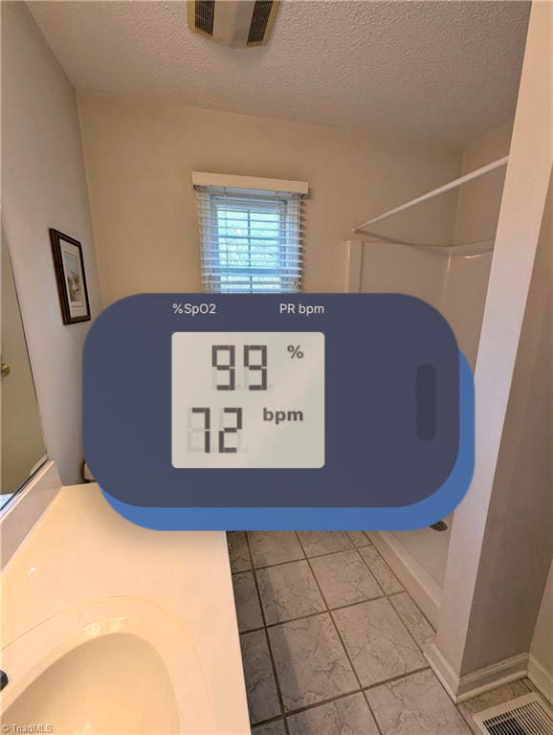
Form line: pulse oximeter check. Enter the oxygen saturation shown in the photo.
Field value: 99 %
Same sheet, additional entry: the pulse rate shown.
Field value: 72 bpm
